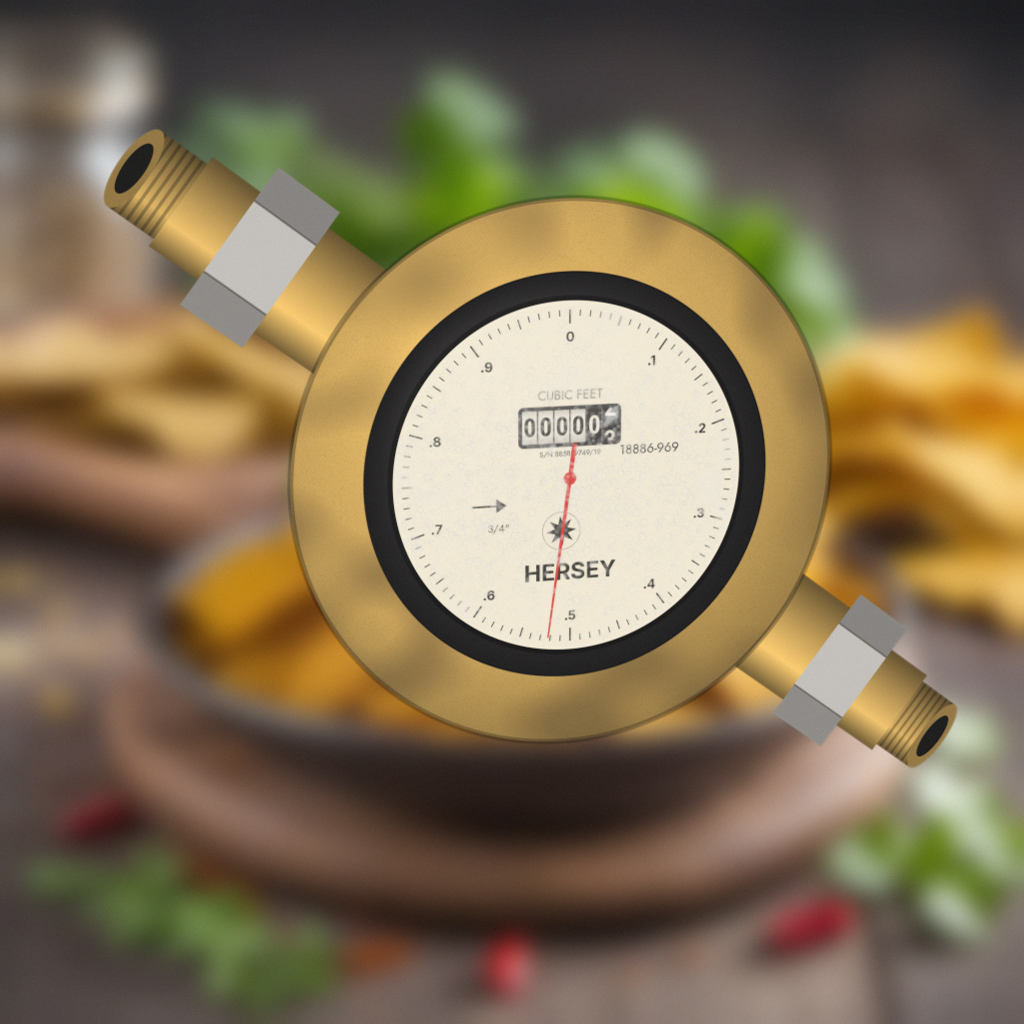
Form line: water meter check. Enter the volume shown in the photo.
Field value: 2.52 ft³
